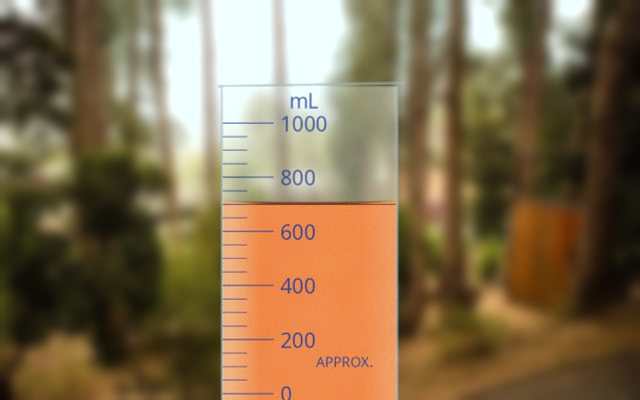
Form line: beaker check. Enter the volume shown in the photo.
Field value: 700 mL
